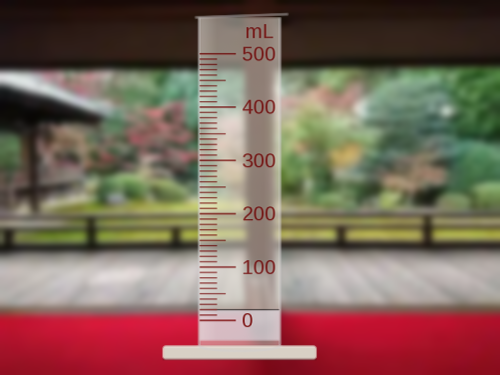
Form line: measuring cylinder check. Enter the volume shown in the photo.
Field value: 20 mL
